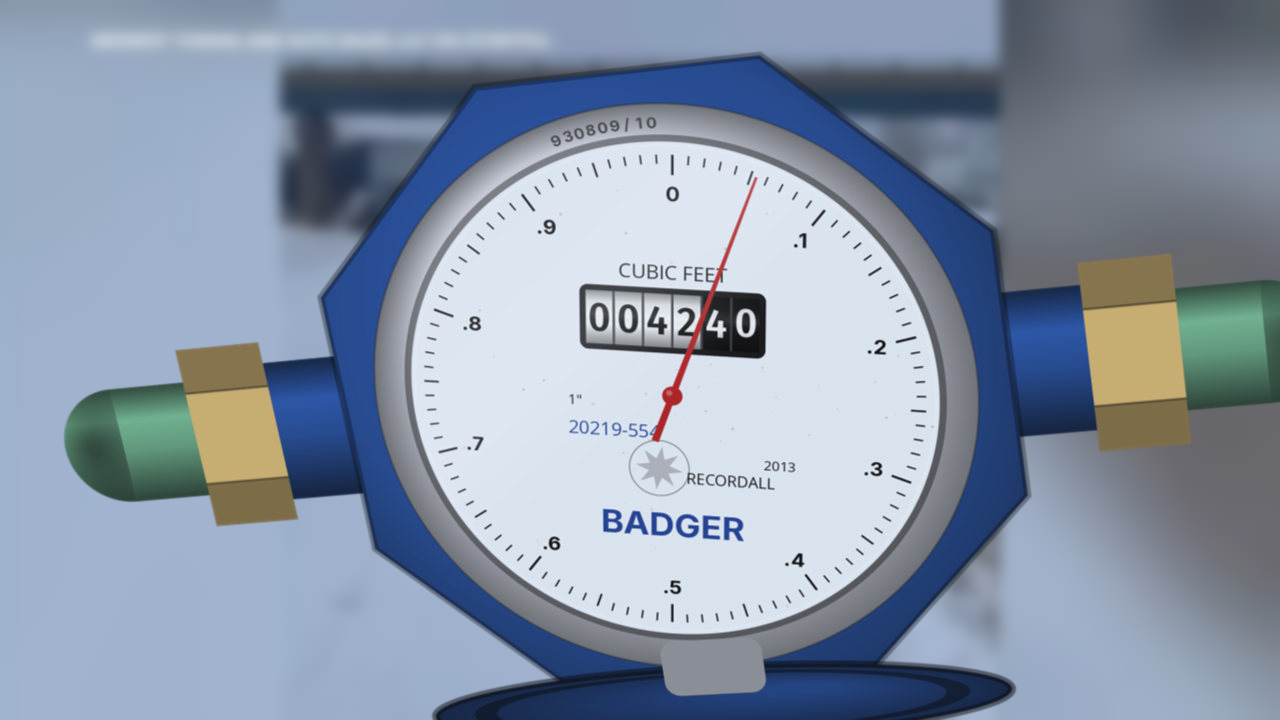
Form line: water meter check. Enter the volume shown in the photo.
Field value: 4240.05 ft³
